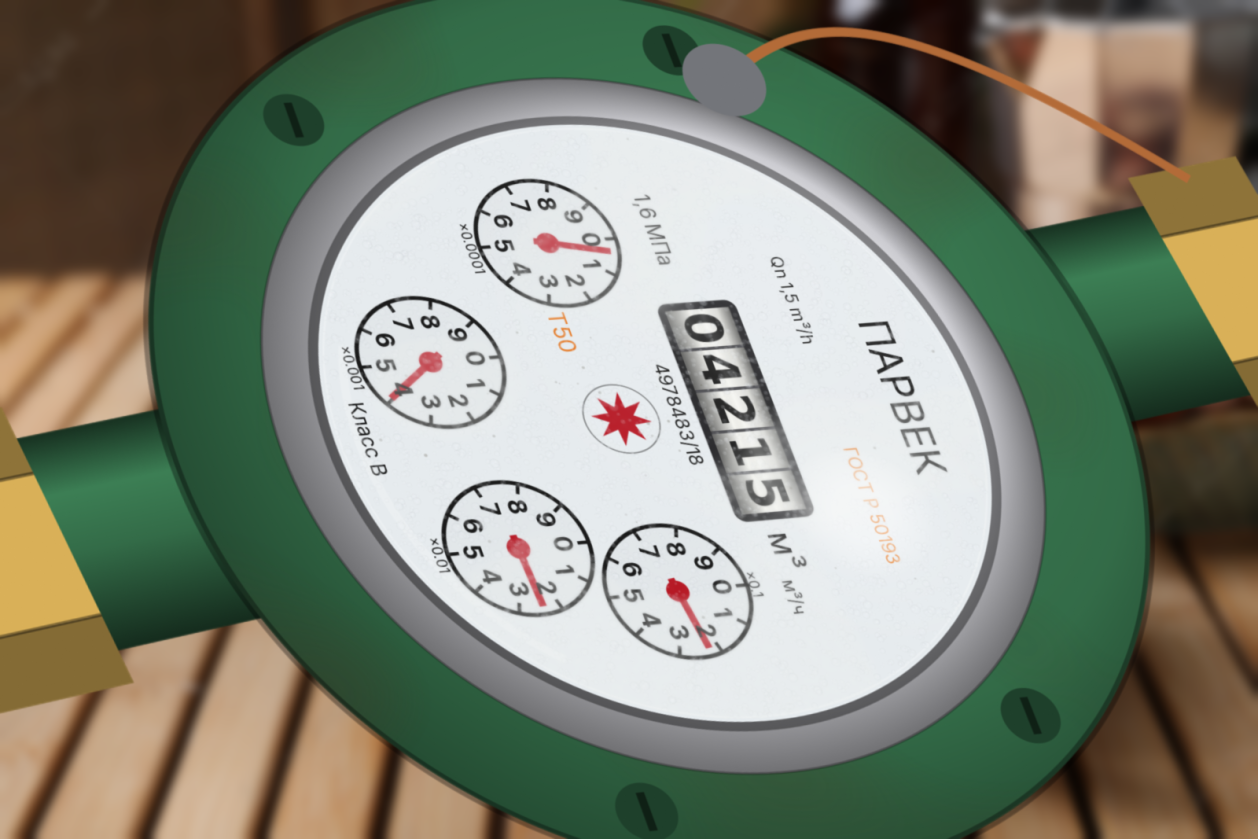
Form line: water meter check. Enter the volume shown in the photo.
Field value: 4215.2240 m³
